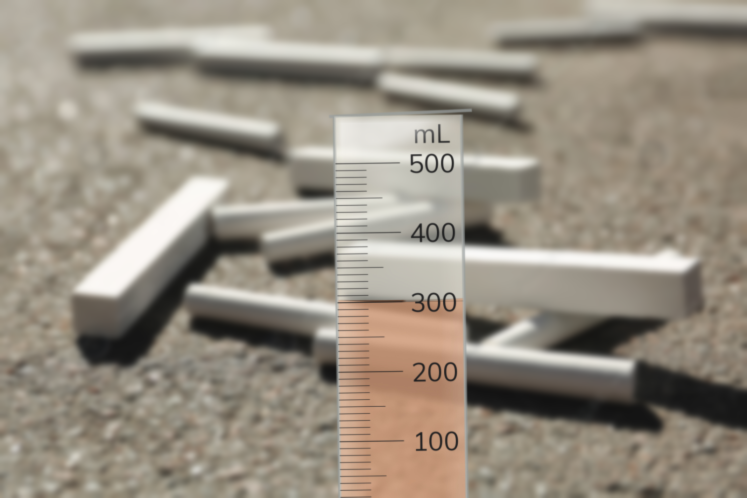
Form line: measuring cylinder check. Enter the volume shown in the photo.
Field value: 300 mL
